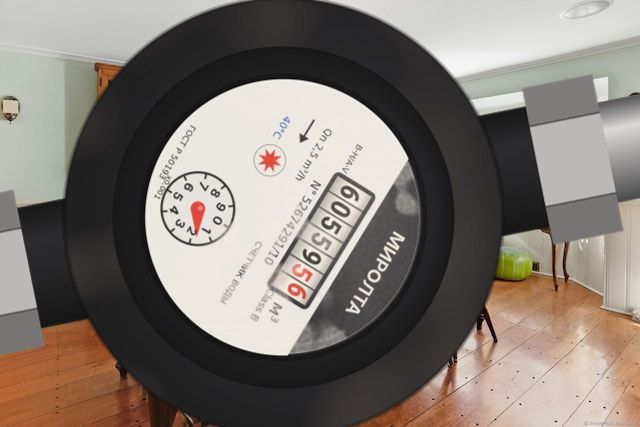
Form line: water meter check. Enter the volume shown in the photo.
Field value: 60559.561 m³
